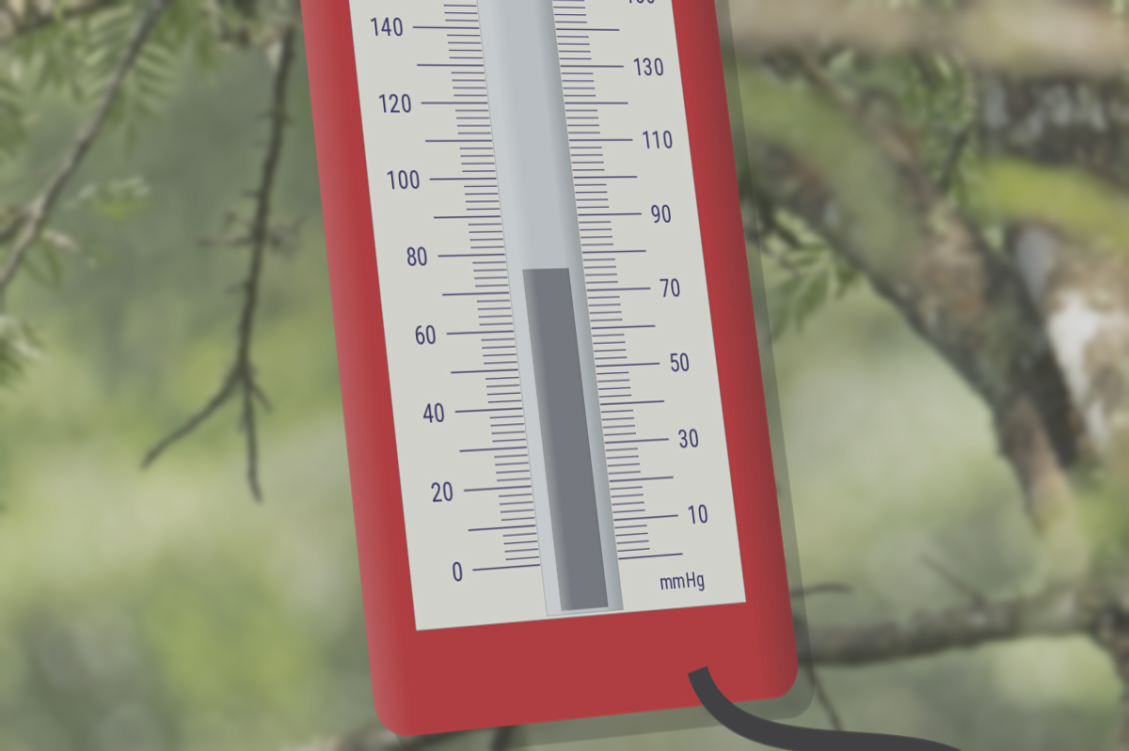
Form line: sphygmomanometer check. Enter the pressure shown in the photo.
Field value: 76 mmHg
